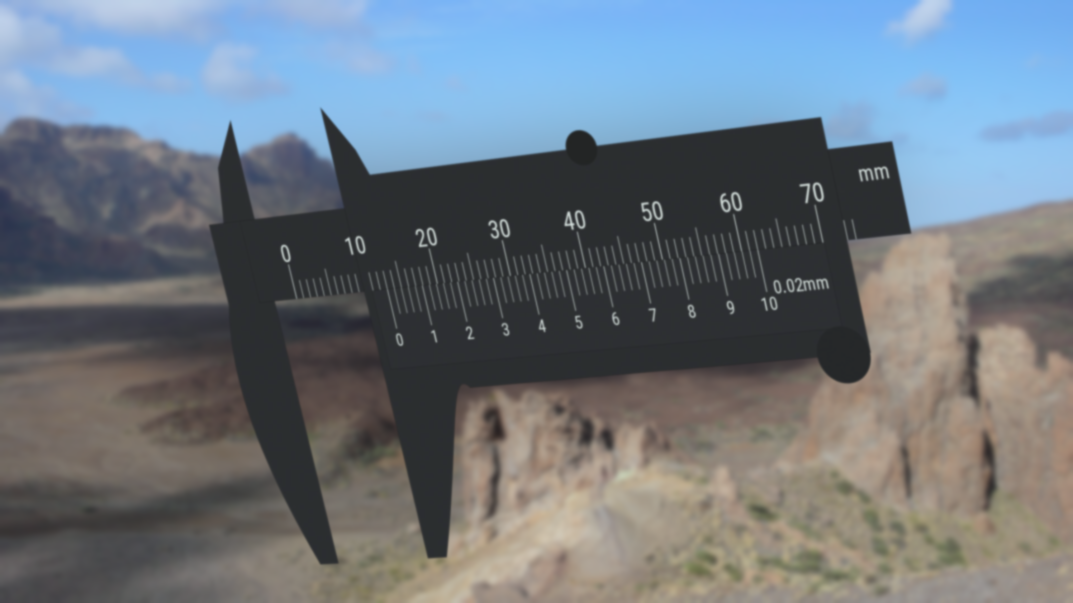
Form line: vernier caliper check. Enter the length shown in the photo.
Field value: 13.0 mm
